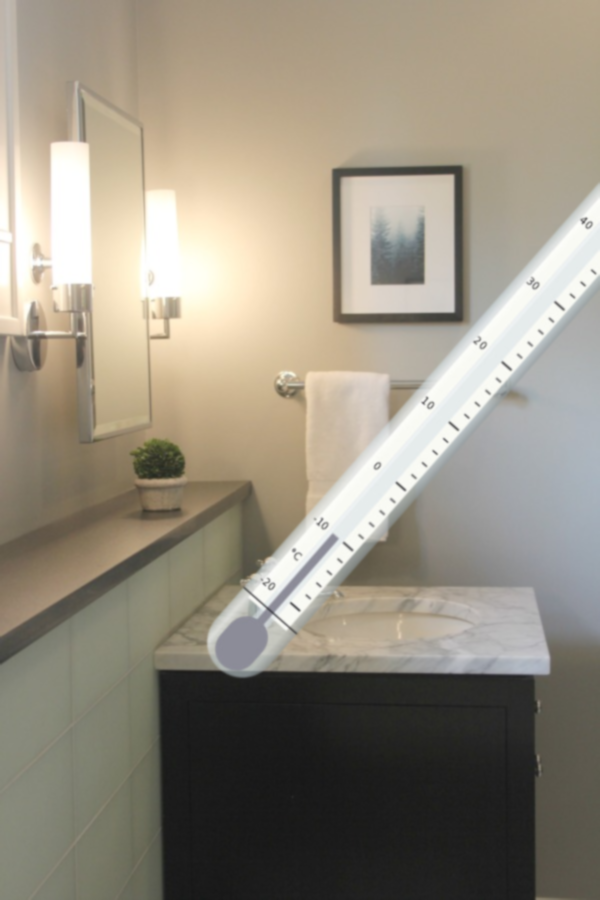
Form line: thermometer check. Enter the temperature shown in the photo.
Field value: -10 °C
